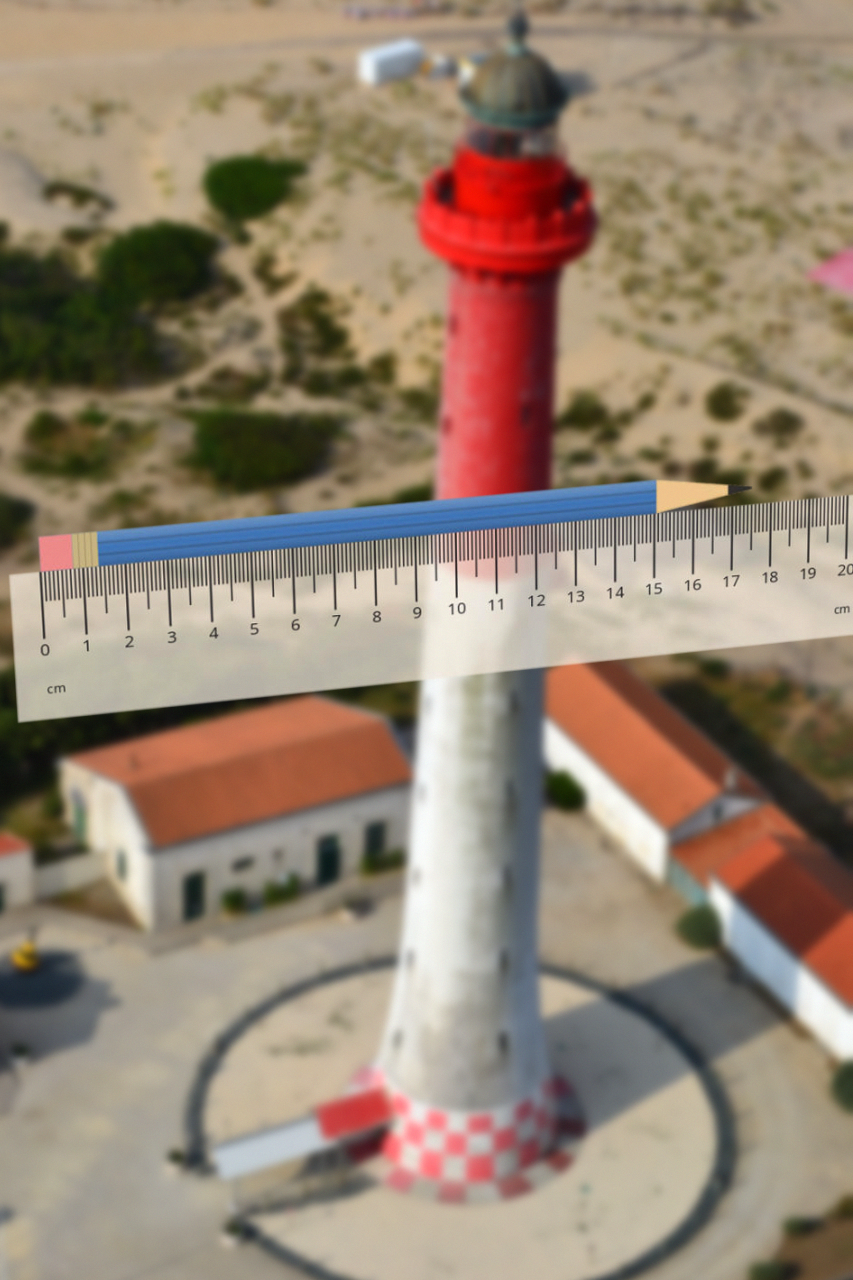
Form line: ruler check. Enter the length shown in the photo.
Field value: 17.5 cm
